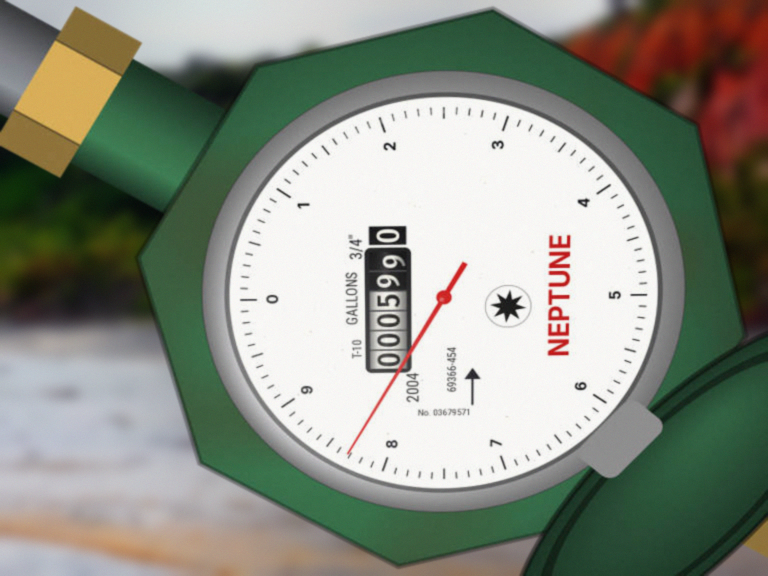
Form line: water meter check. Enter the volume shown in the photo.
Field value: 5988.3 gal
